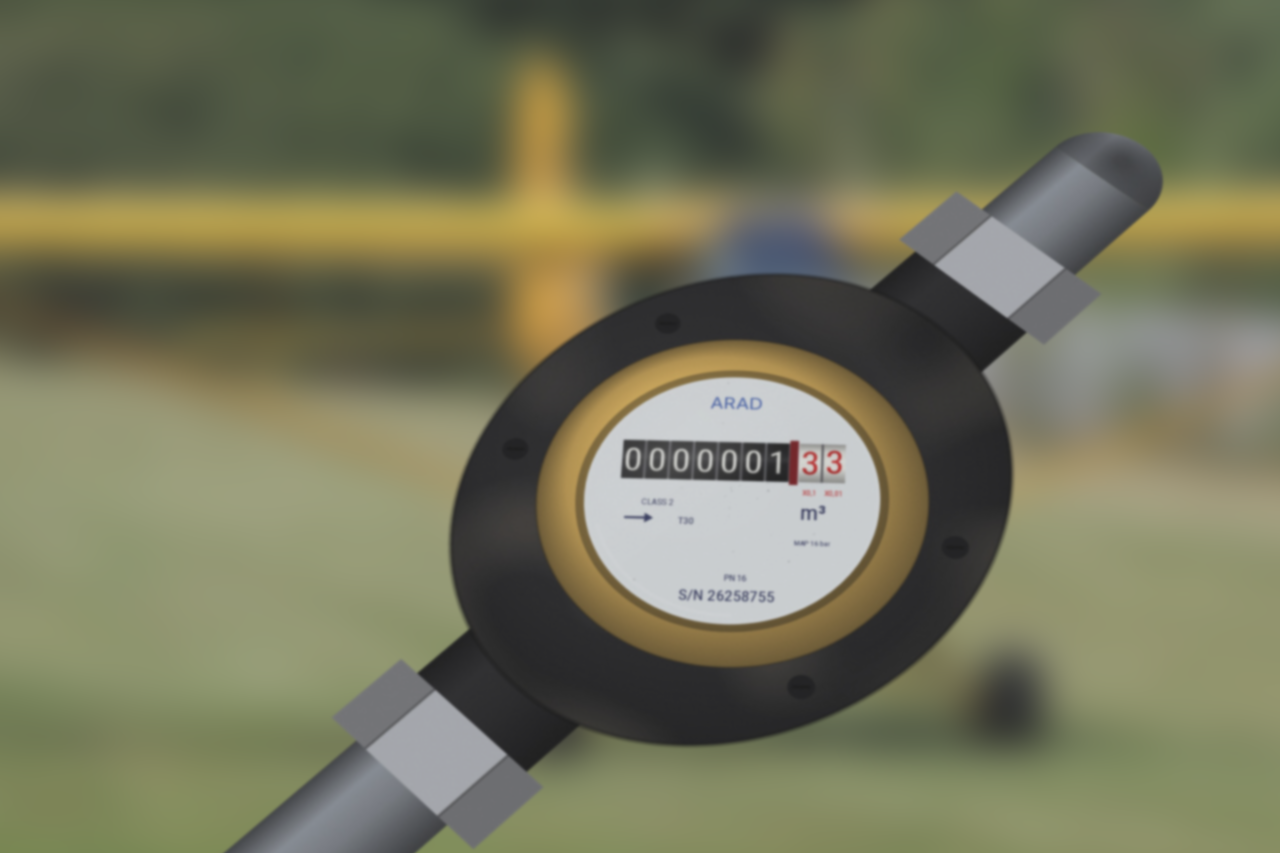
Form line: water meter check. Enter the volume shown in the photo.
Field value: 1.33 m³
